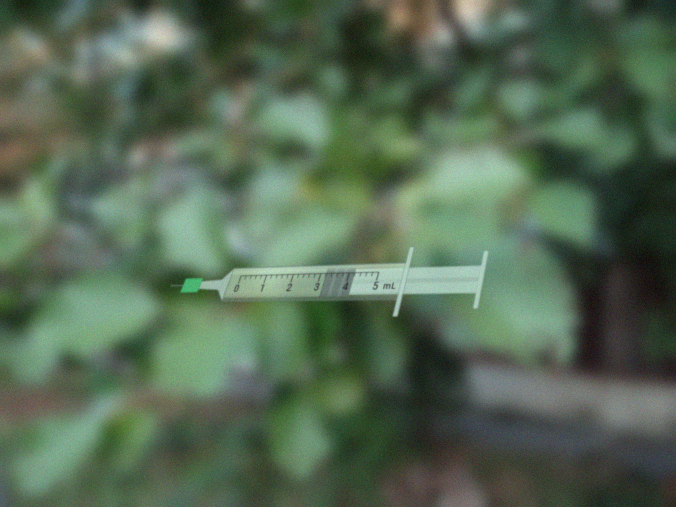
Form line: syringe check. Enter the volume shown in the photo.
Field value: 3.2 mL
